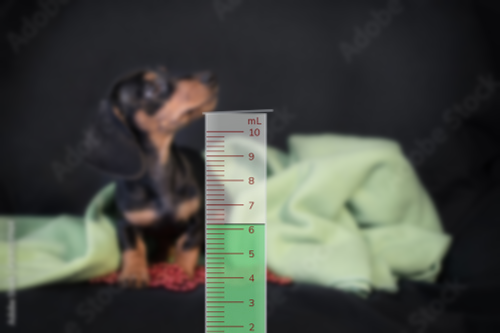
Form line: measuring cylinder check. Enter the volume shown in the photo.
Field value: 6.2 mL
